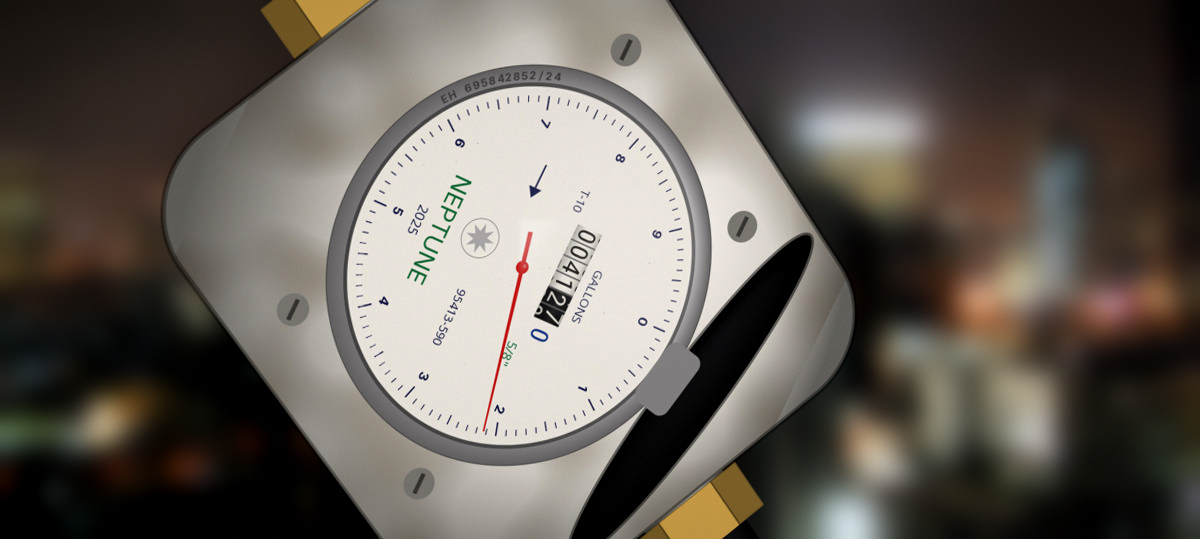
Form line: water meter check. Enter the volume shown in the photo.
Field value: 41272.1 gal
